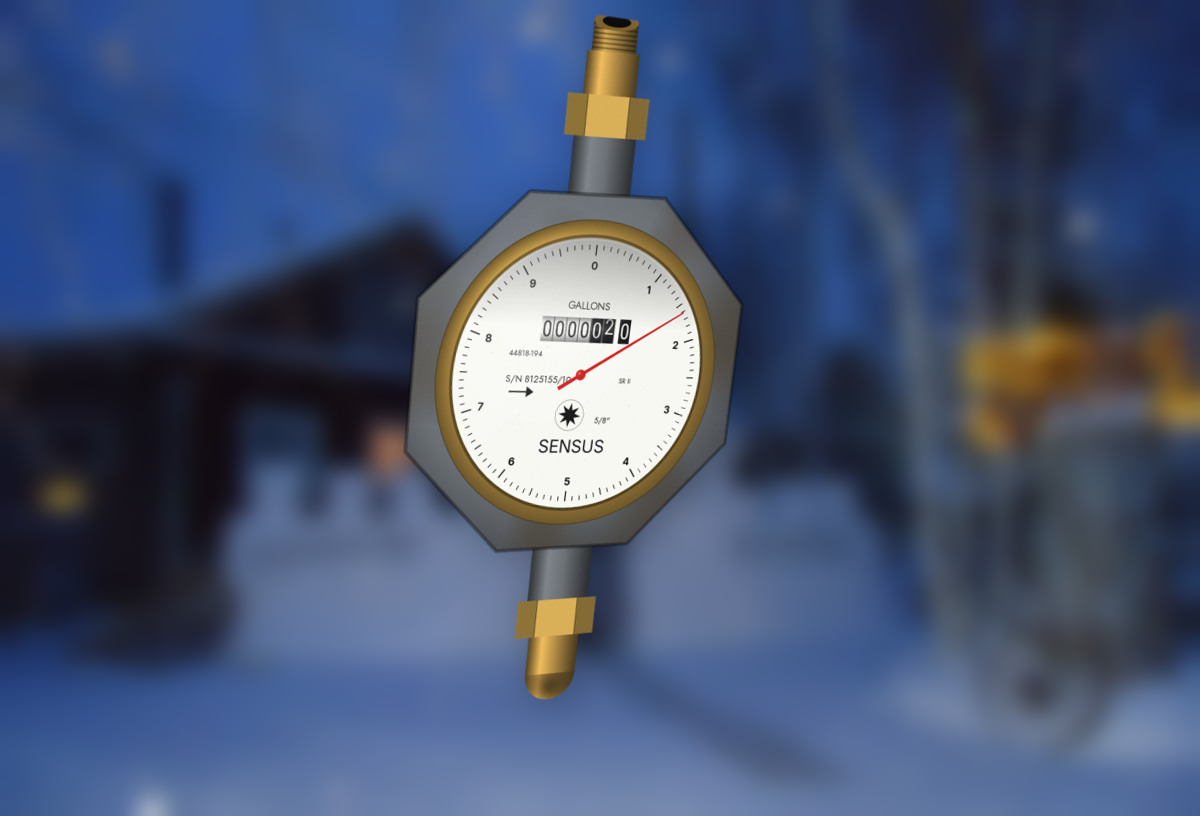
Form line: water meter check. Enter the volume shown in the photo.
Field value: 21.6 gal
